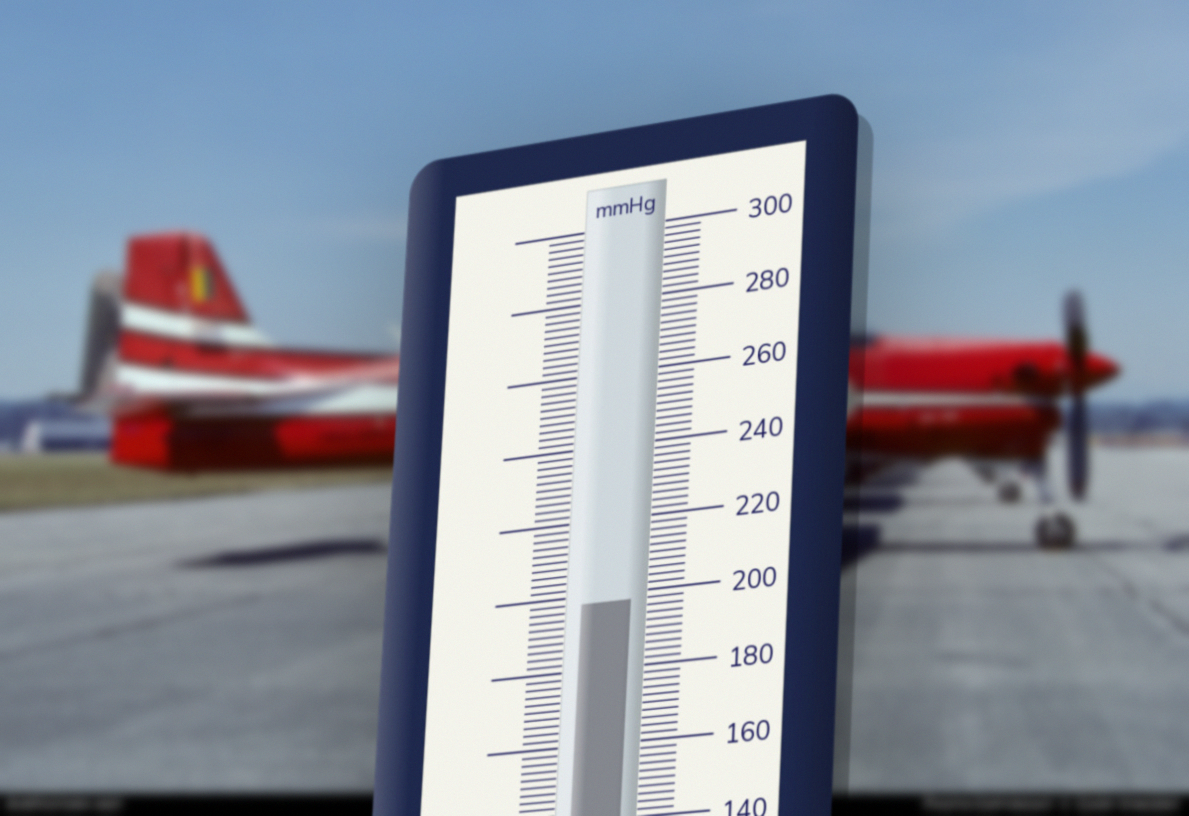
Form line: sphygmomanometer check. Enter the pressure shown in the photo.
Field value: 198 mmHg
